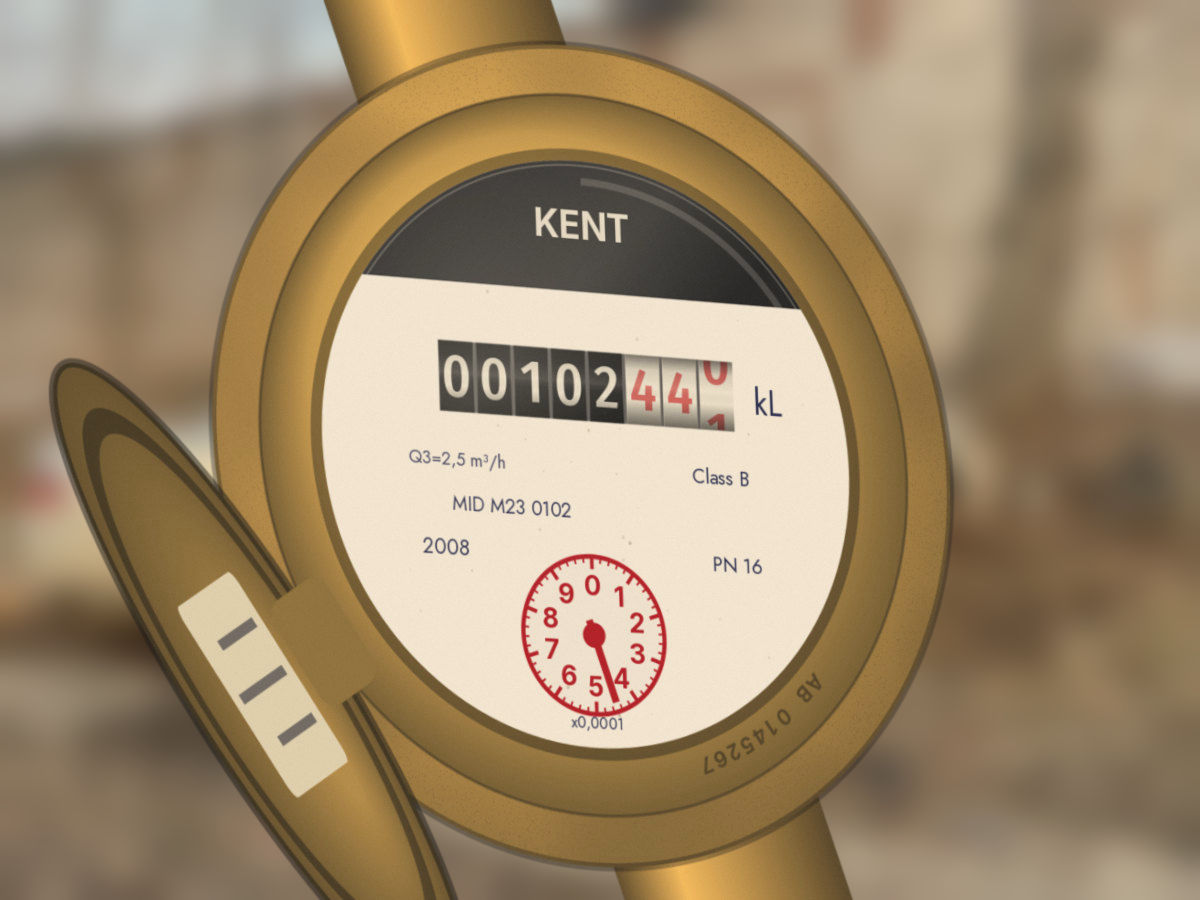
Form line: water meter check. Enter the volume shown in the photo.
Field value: 102.4404 kL
